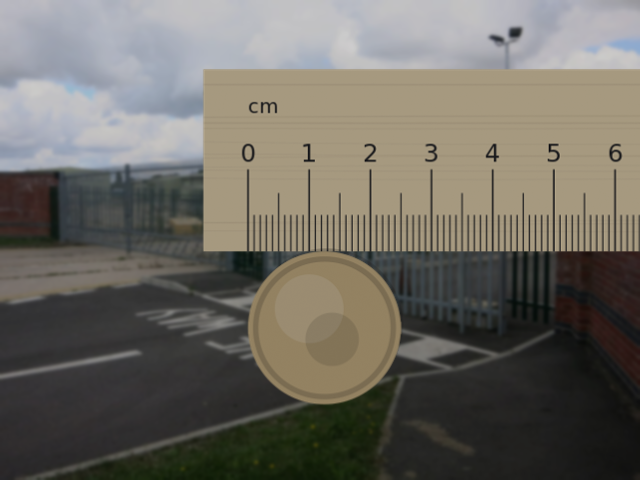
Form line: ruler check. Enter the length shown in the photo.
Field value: 2.5 cm
